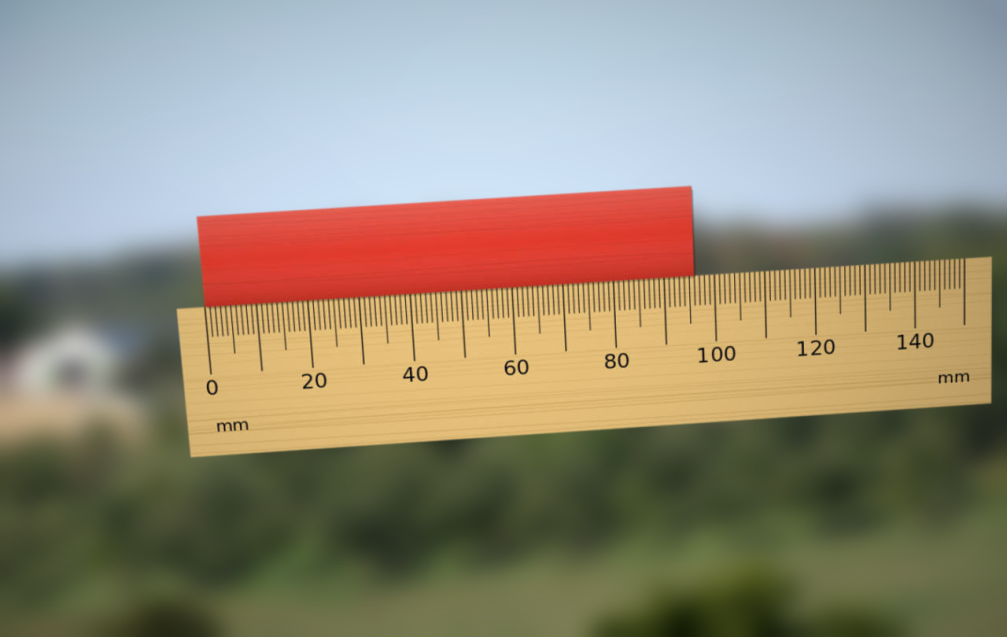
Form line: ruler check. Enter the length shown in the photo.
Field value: 96 mm
